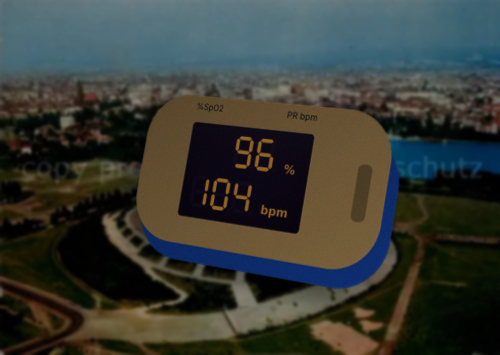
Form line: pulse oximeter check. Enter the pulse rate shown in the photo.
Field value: 104 bpm
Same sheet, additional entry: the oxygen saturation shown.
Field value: 96 %
